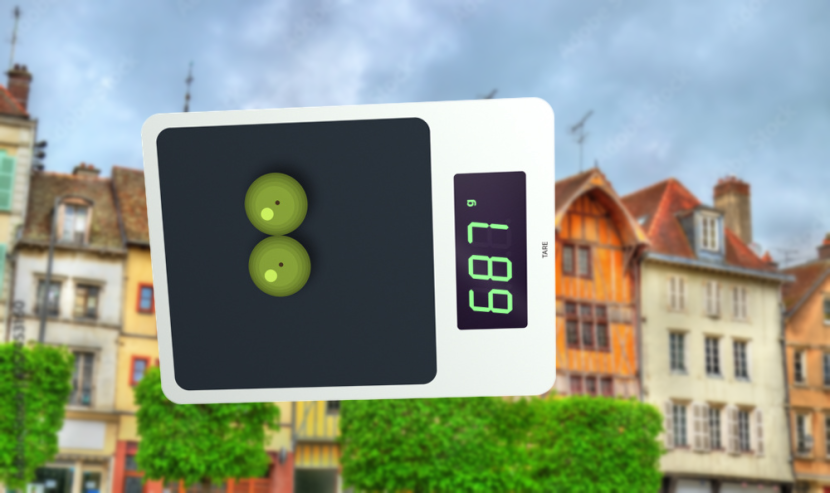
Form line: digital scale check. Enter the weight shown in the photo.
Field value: 687 g
